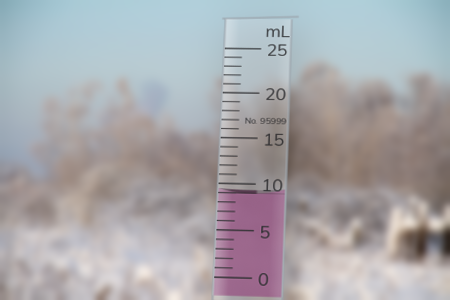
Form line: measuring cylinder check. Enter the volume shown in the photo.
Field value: 9 mL
